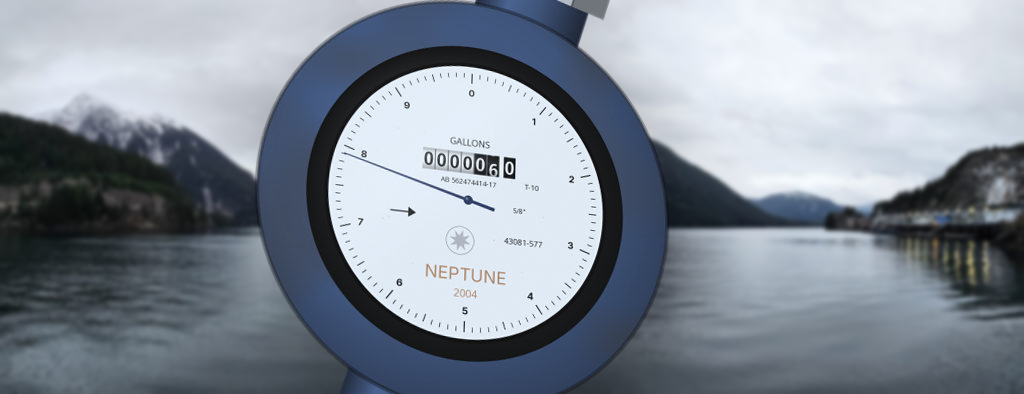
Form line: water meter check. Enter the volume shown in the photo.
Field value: 57.9 gal
